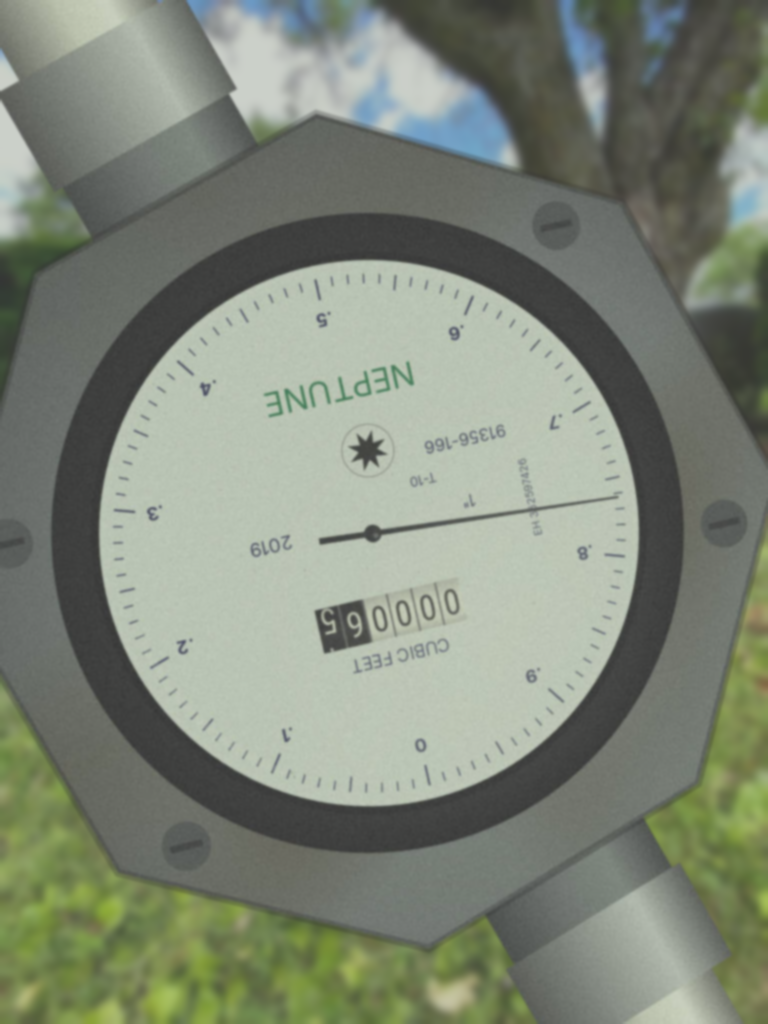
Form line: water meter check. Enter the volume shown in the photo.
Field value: 64.76 ft³
